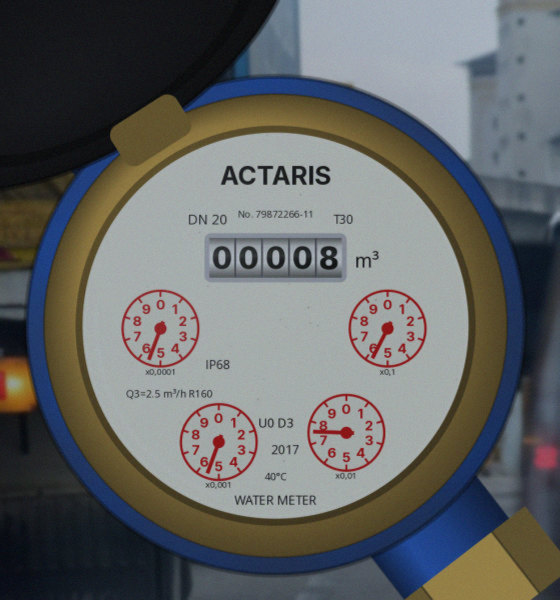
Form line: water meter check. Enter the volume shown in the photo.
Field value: 8.5755 m³
